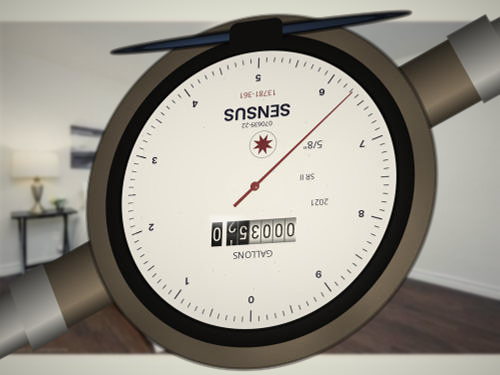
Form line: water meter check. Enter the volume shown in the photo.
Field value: 3516.3 gal
